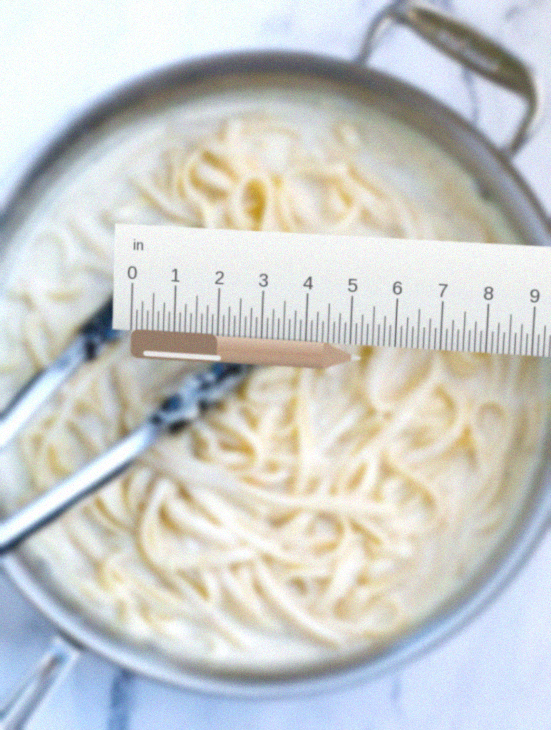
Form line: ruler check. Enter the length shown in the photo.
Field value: 5.25 in
